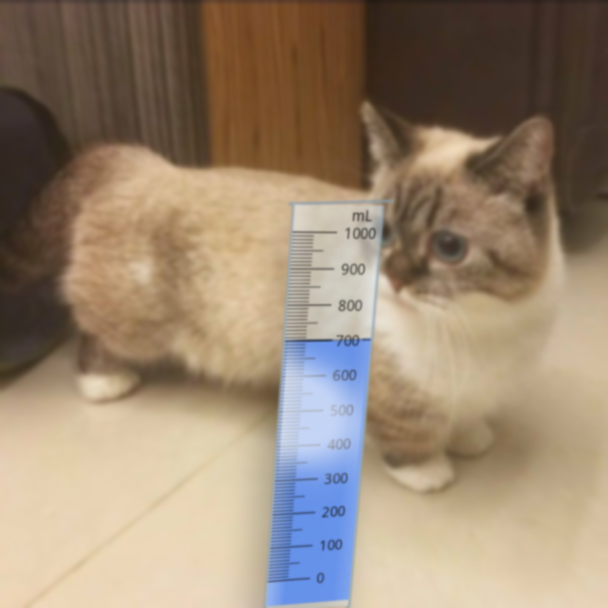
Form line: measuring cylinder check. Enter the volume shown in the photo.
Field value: 700 mL
